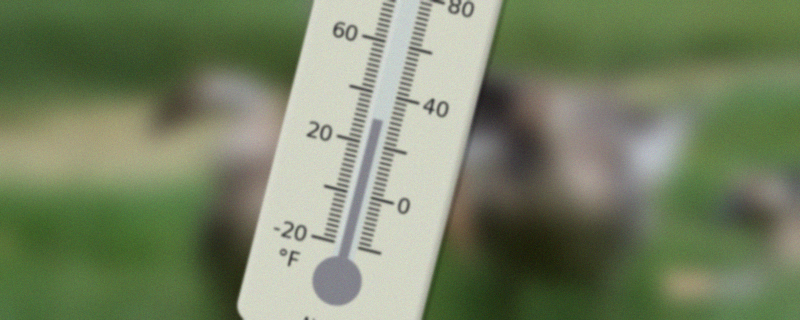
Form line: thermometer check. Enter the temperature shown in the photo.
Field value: 30 °F
